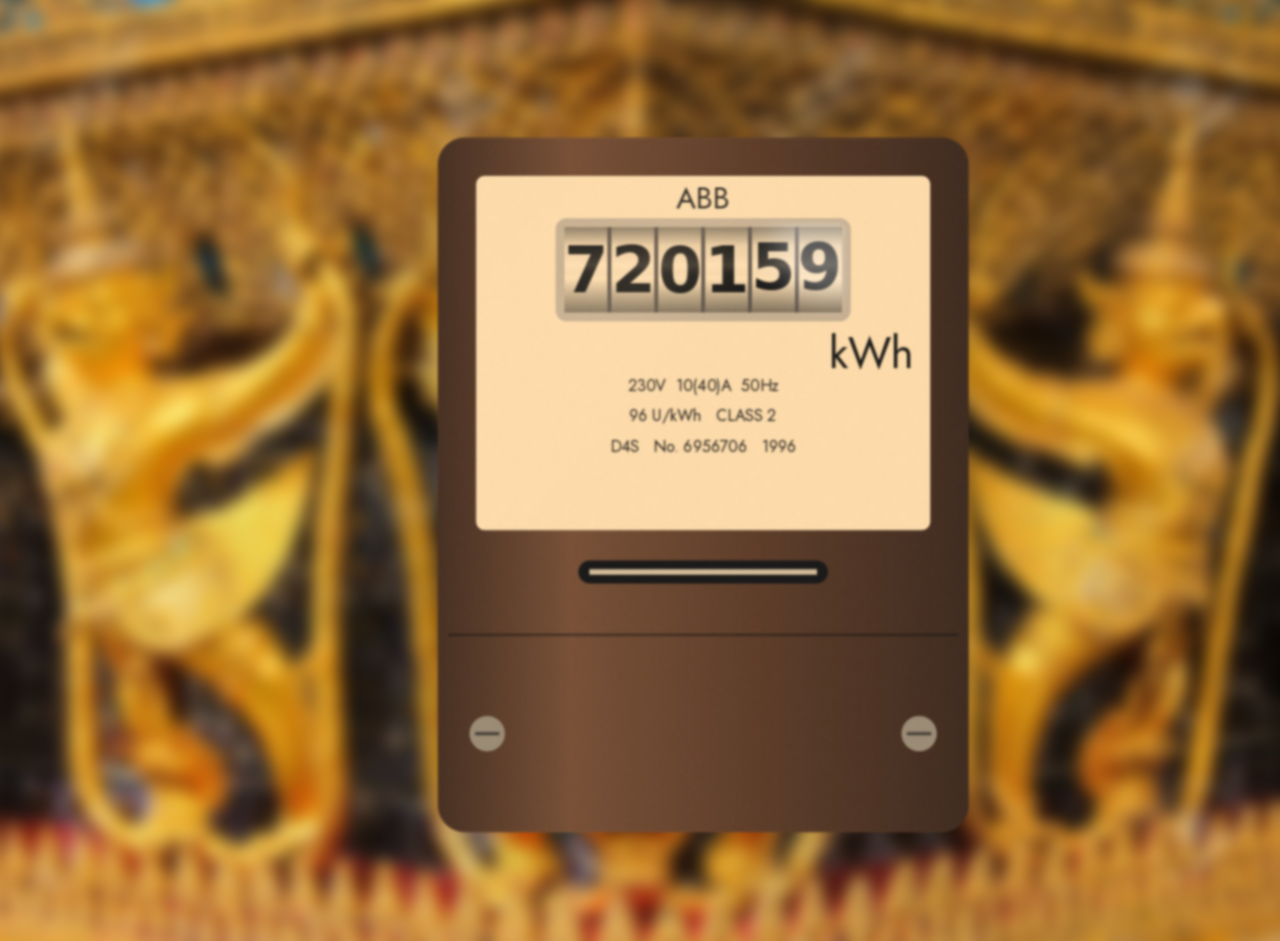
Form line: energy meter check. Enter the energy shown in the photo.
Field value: 720159 kWh
